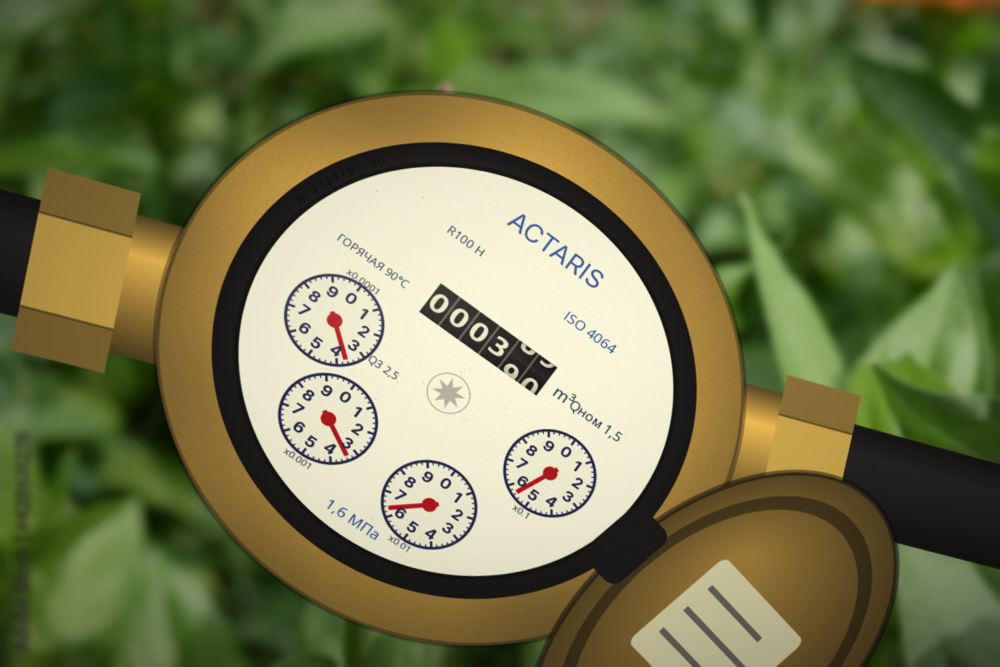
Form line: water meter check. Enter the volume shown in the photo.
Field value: 389.5633 m³
